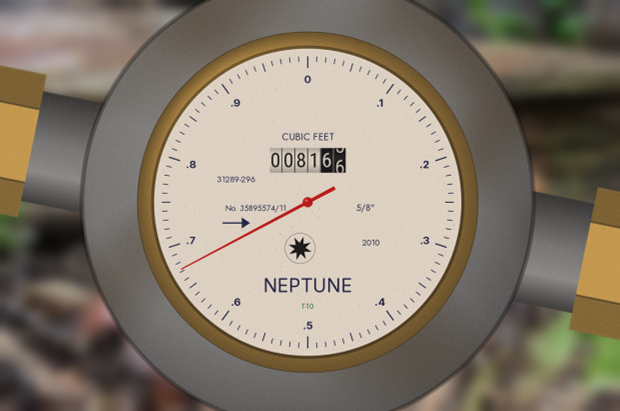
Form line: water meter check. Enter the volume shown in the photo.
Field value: 8165.67 ft³
